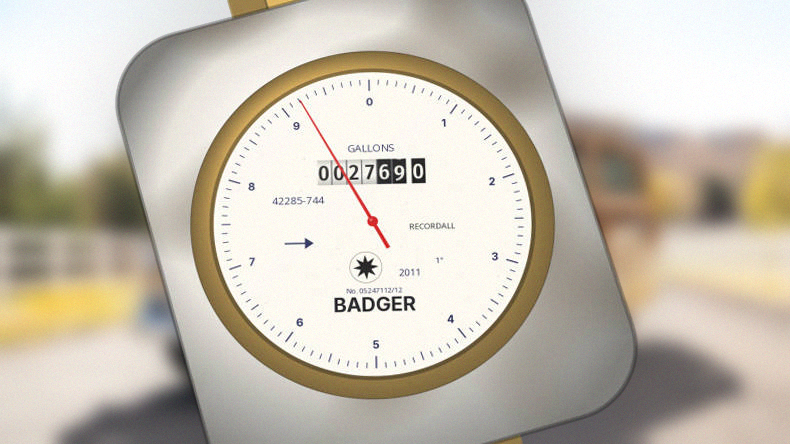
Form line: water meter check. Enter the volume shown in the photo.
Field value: 27689.2 gal
